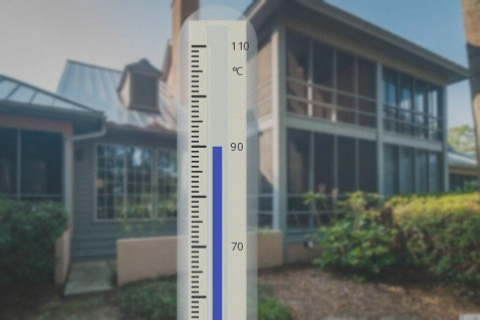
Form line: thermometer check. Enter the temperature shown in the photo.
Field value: 90 °C
